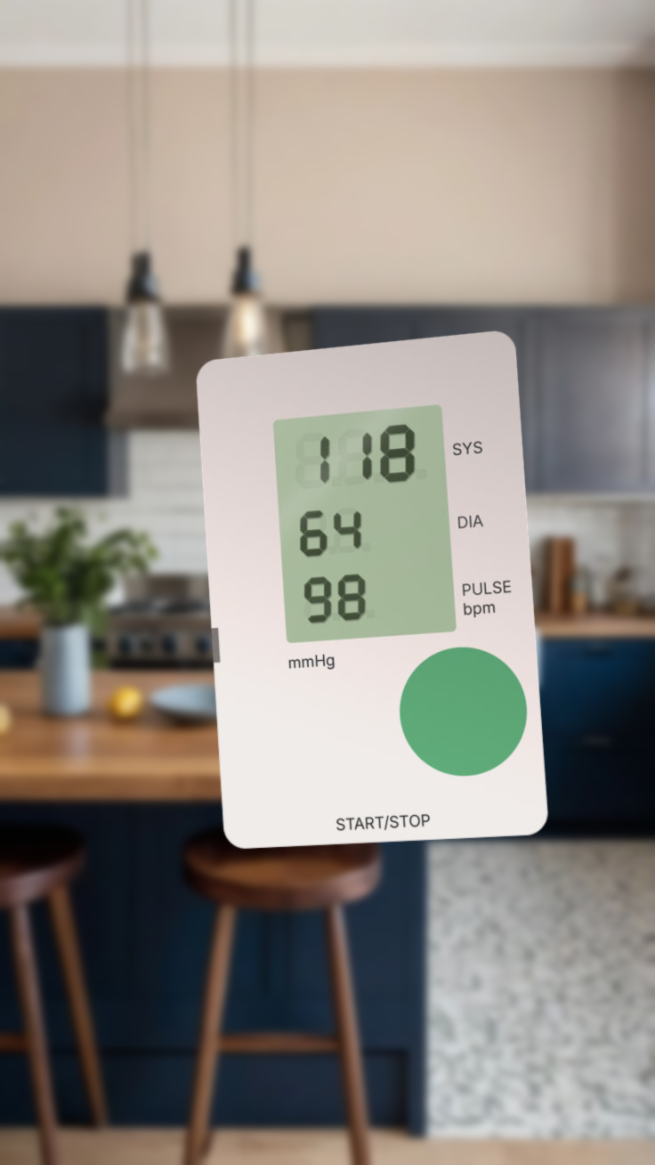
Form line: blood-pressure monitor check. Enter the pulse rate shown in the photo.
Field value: 98 bpm
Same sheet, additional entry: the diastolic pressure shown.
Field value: 64 mmHg
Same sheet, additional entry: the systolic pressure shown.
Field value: 118 mmHg
